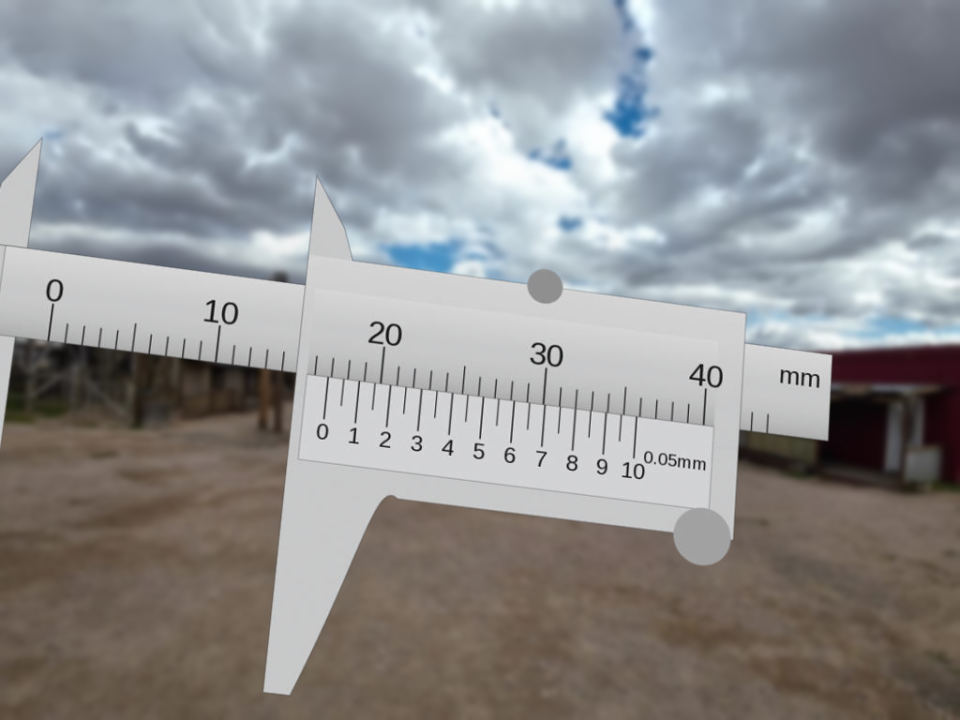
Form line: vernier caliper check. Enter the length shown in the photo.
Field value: 16.8 mm
